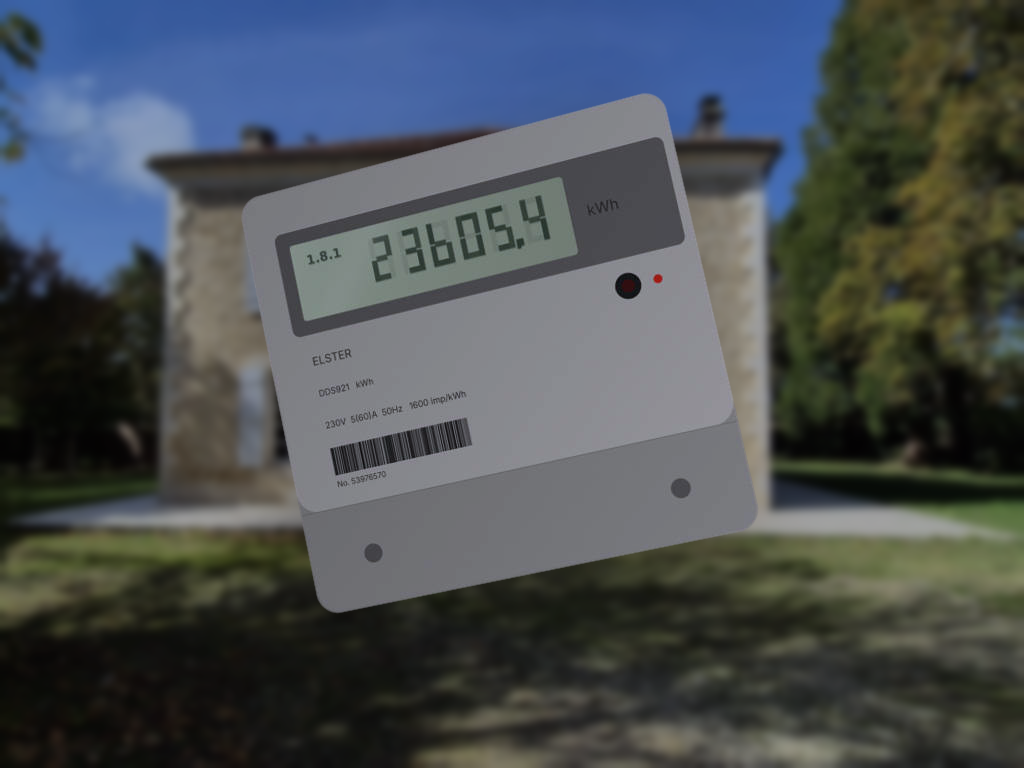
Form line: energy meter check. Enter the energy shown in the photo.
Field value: 23605.4 kWh
